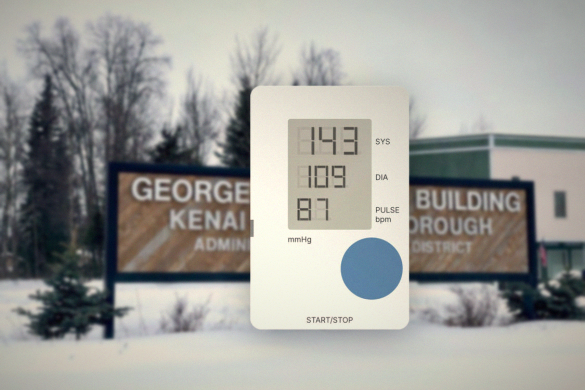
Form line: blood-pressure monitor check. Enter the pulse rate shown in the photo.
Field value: 87 bpm
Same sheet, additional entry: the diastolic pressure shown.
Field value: 109 mmHg
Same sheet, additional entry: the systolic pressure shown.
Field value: 143 mmHg
